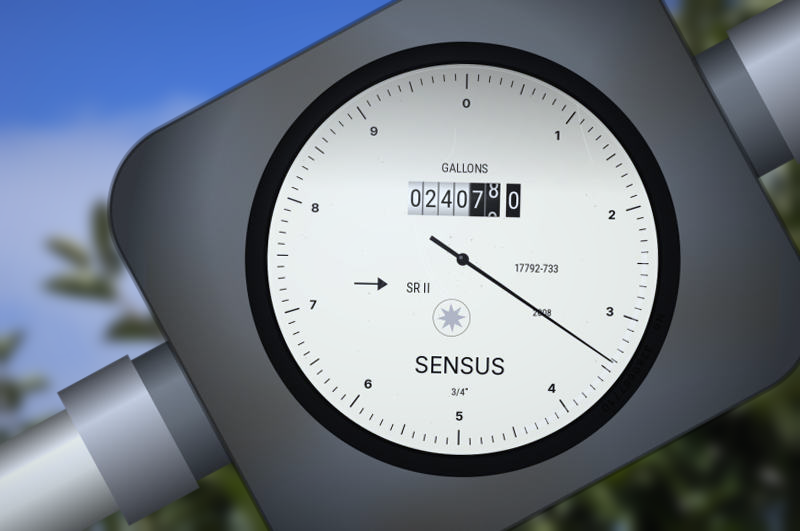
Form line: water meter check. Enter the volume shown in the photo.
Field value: 240783.4 gal
